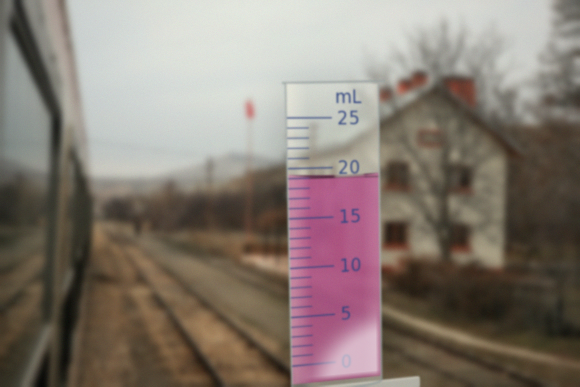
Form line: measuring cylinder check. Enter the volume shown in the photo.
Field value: 19 mL
